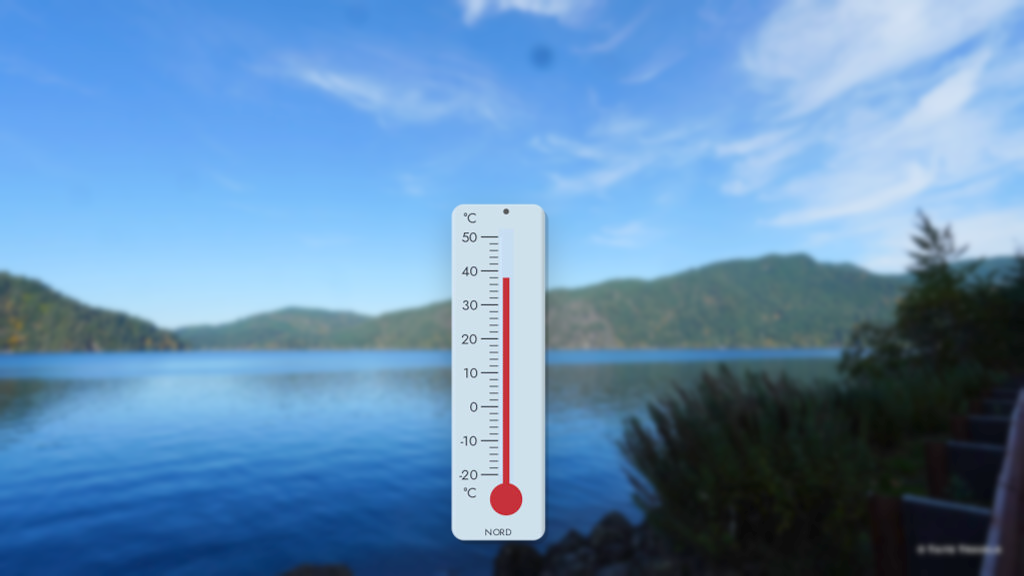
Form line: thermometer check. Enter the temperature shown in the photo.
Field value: 38 °C
